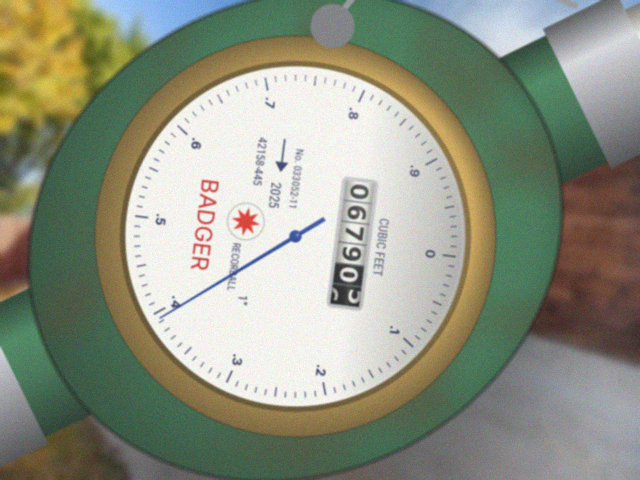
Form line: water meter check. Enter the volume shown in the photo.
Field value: 67905.39 ft³
